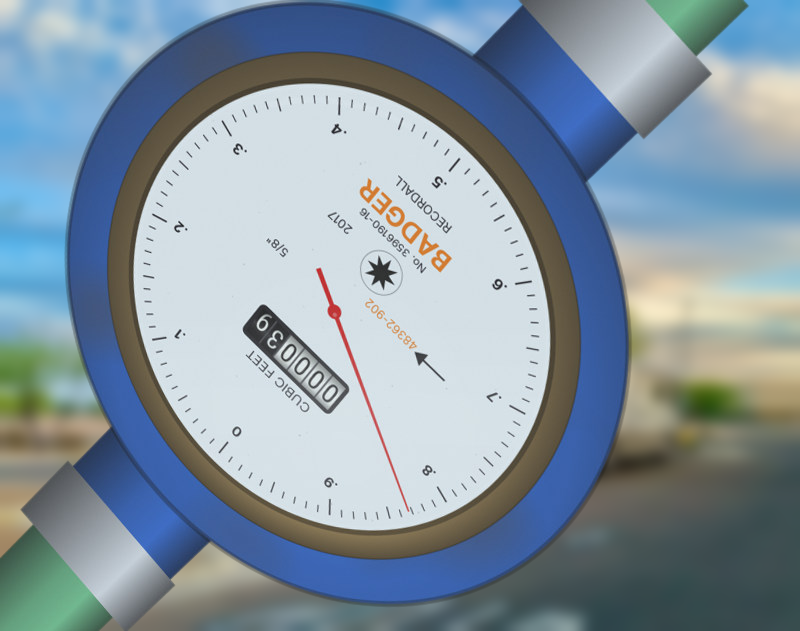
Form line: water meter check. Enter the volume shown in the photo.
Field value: 38.83 ft³
